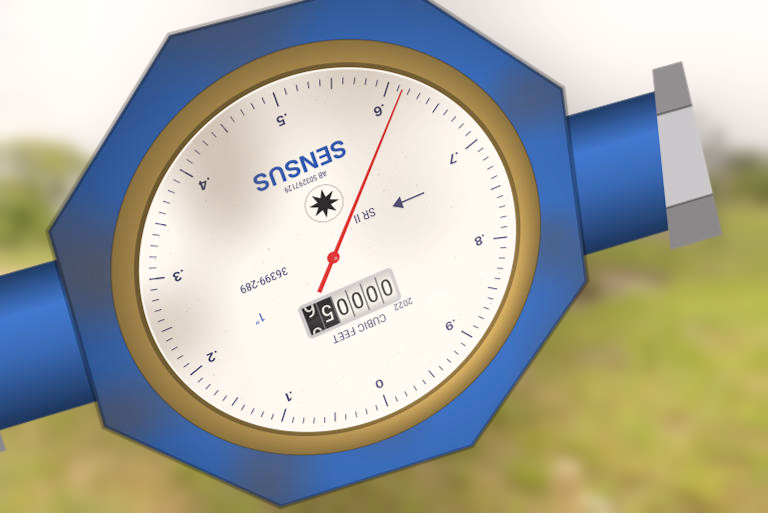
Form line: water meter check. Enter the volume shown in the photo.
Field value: 55.61 ft³
